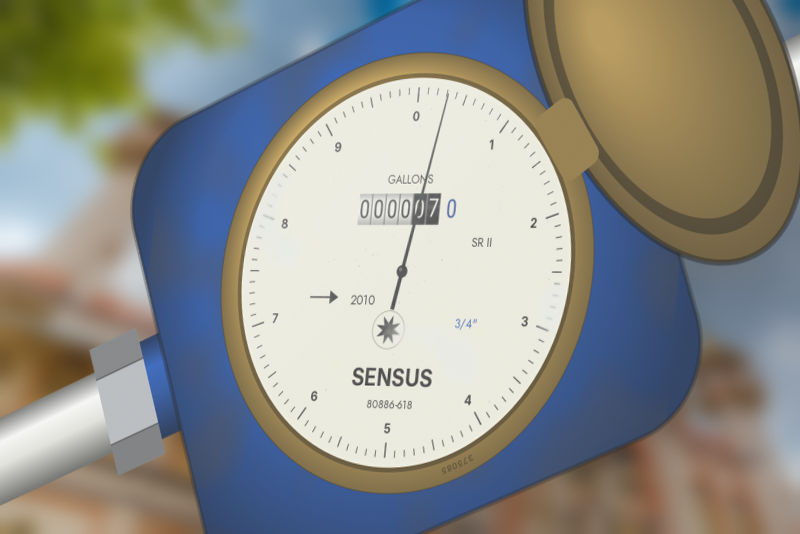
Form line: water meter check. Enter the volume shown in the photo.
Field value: 70.3 gal
